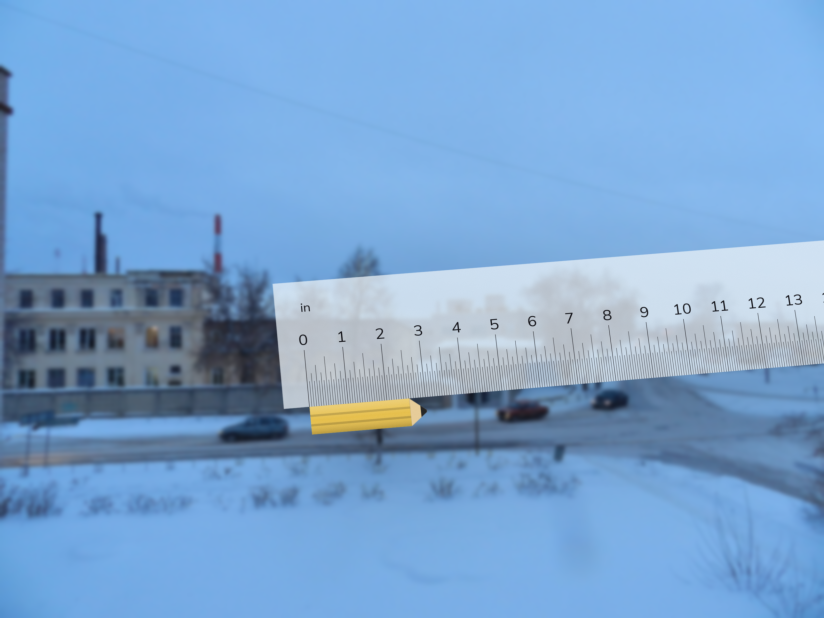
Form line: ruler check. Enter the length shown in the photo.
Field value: 3 in
